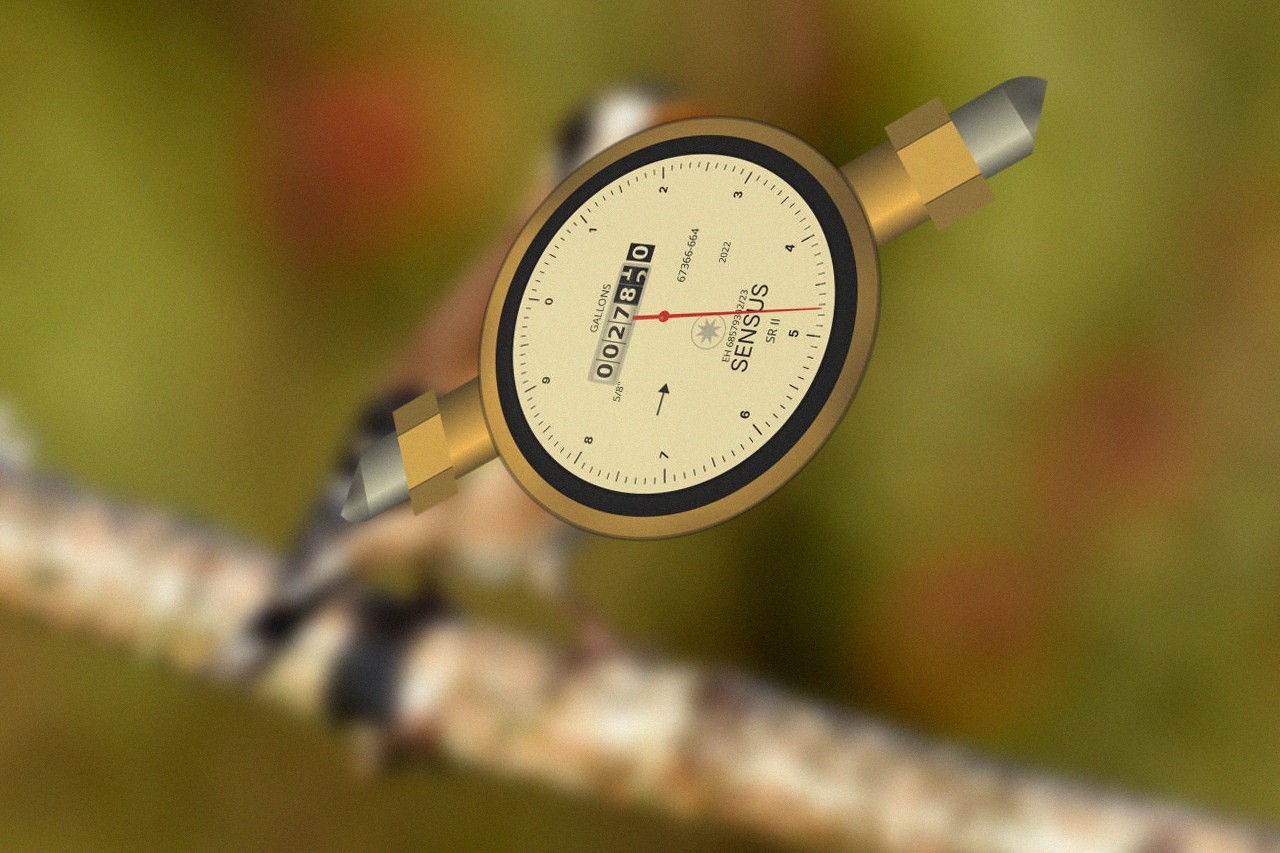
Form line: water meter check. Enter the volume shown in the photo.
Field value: 27814.7 gal
